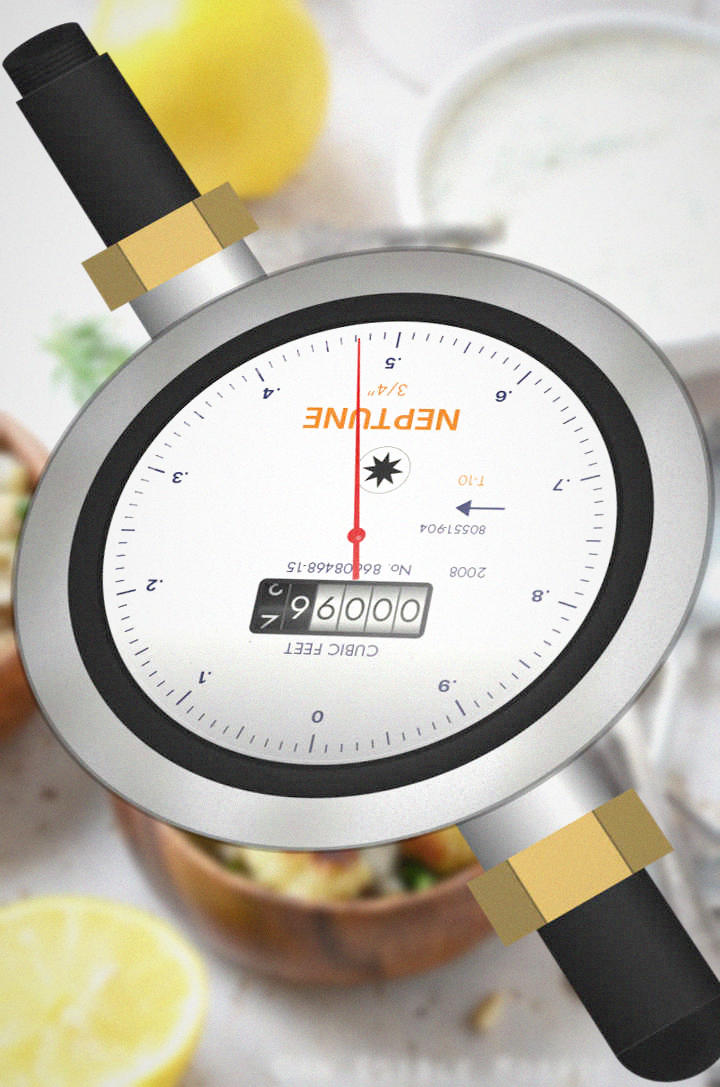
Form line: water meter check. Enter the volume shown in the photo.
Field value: 962.47 ft³
